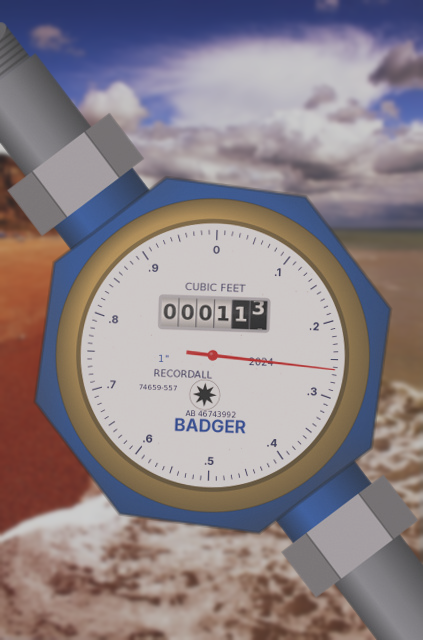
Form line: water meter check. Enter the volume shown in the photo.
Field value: 113.26 ft³
